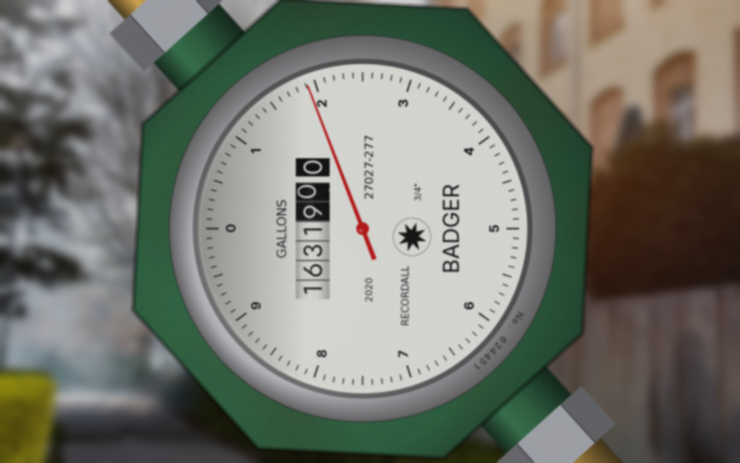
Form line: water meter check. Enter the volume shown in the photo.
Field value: 1631901.9 gal
